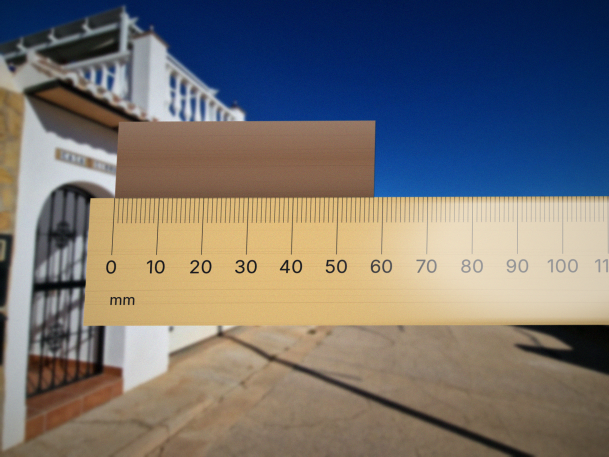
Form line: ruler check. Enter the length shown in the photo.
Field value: 58 mm
